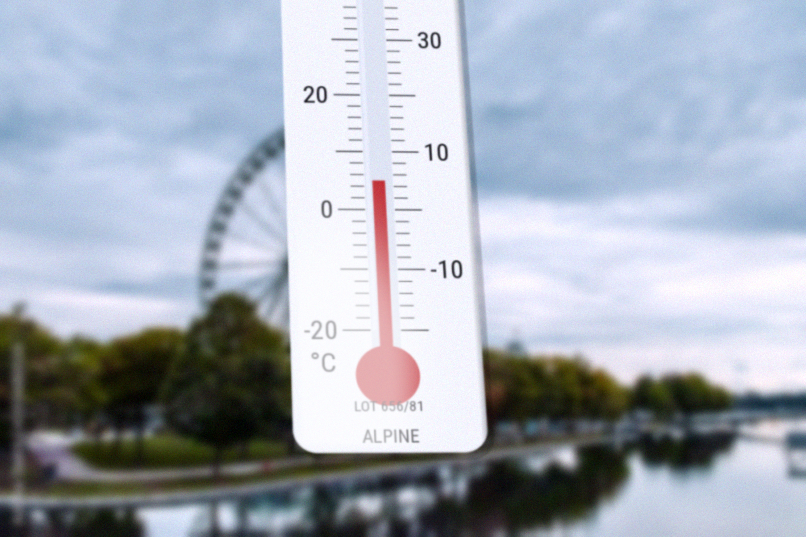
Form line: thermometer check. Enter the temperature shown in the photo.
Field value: 5 °C
